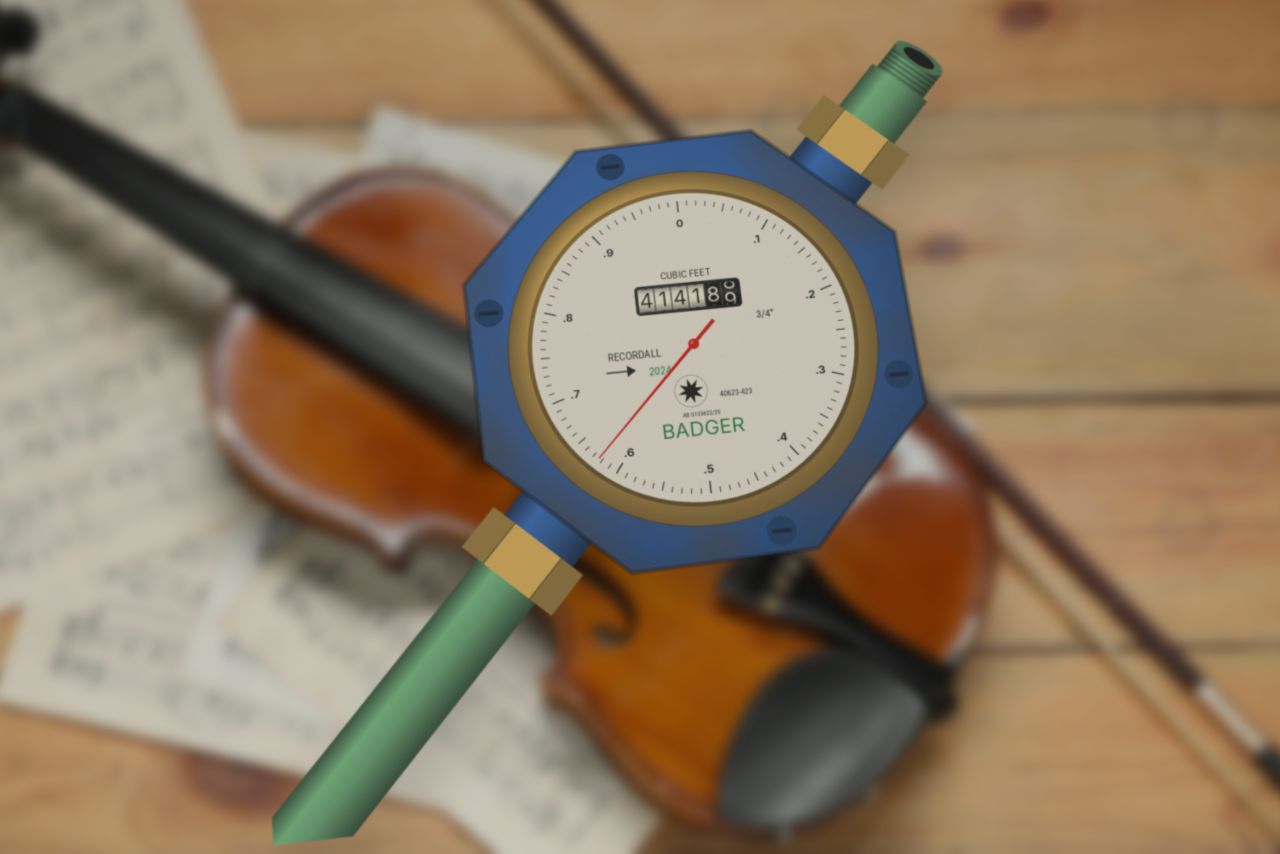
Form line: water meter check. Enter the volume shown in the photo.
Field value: 414188.62 ft³
